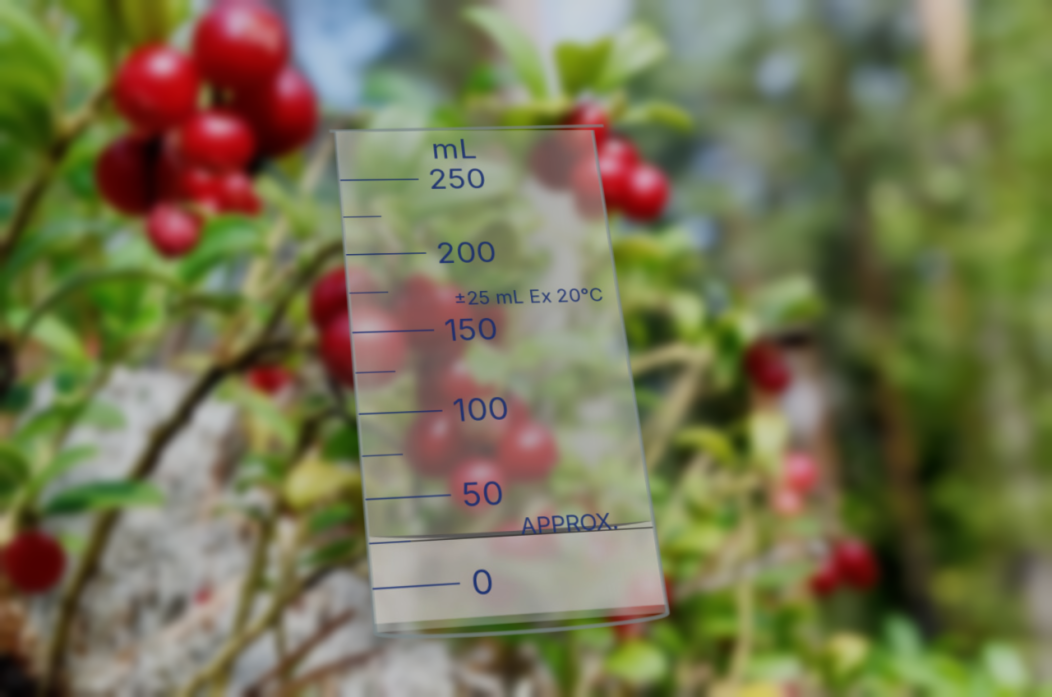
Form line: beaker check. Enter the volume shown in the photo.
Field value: 25 mL
